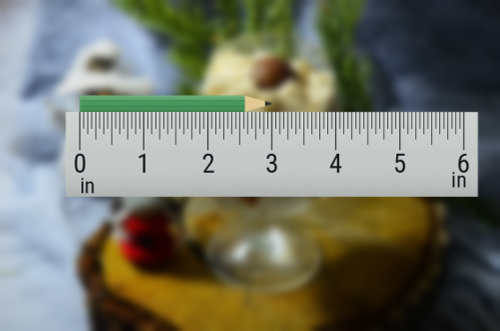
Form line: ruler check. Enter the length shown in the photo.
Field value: 3 in
